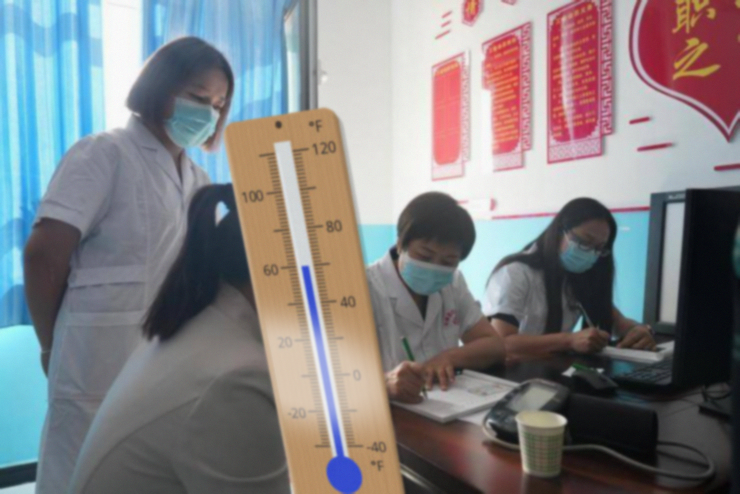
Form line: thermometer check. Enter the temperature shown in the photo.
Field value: 60 °F
